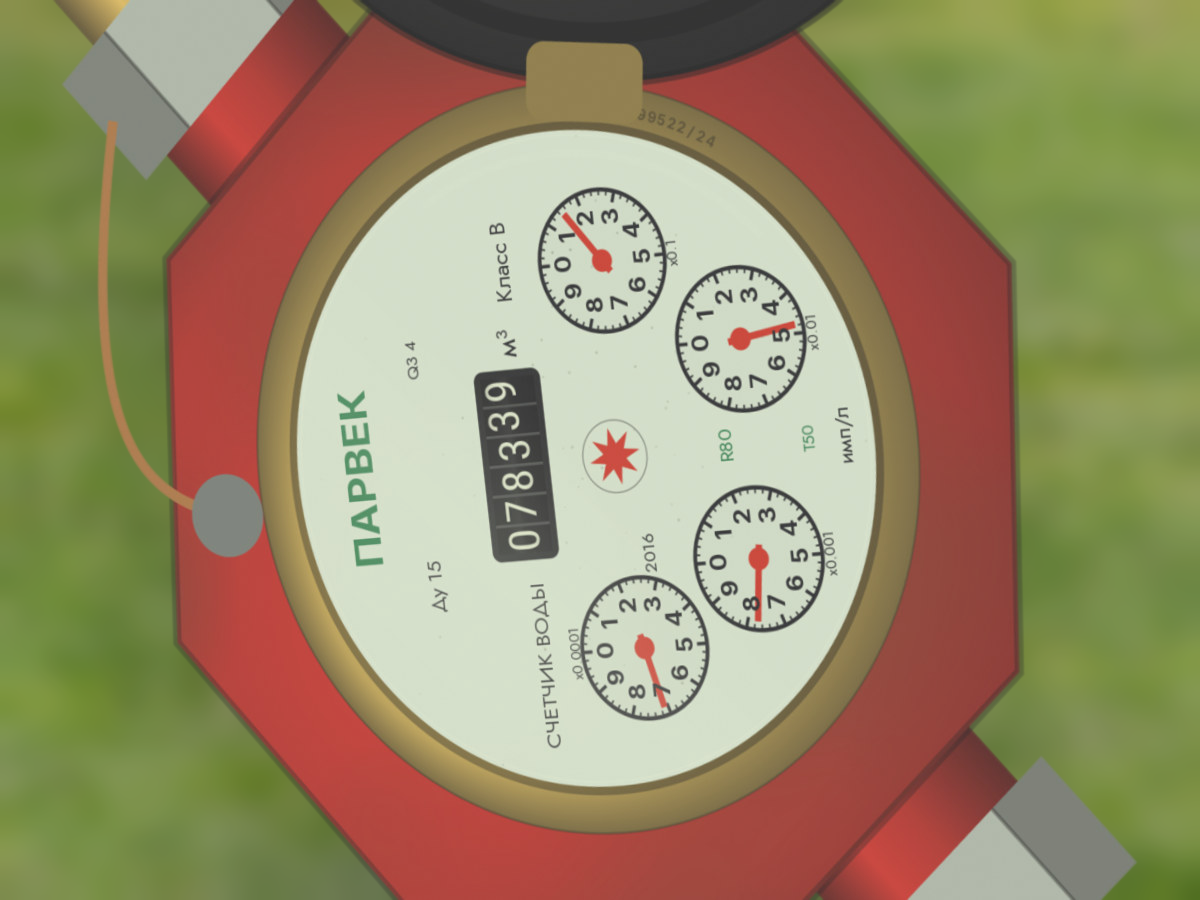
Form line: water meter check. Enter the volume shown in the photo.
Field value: 78339.1477 m³
